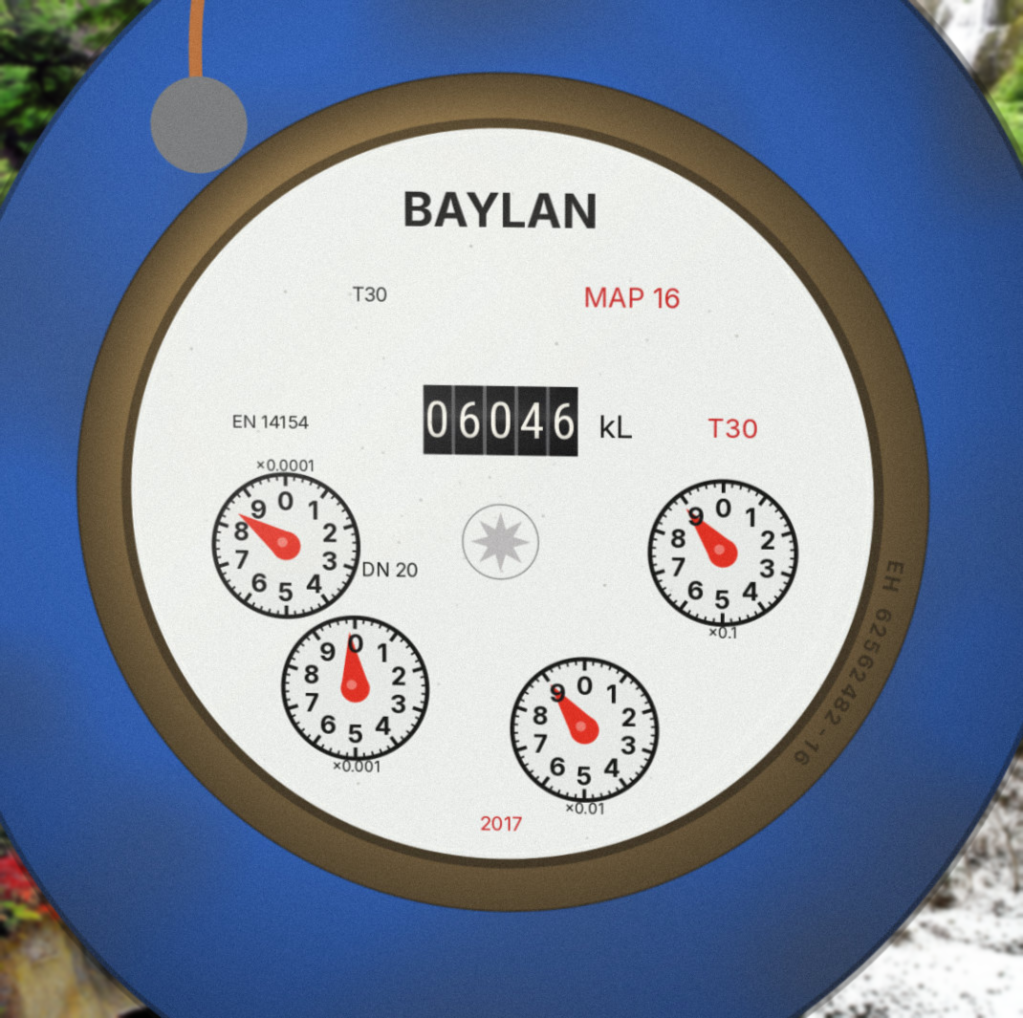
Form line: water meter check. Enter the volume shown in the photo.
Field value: 6046.8898 kL
